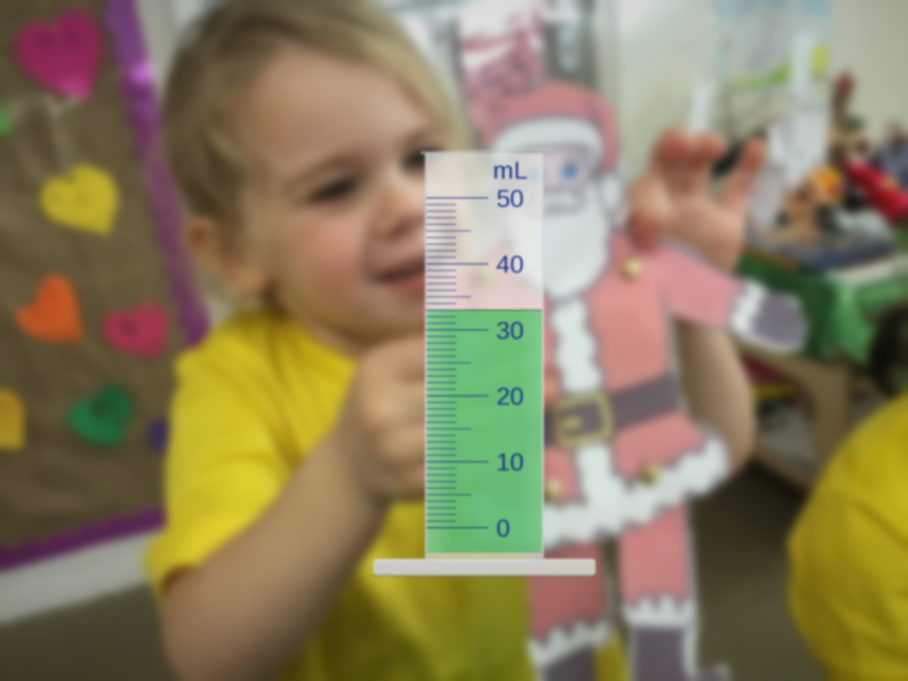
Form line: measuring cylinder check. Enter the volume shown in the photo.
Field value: 33 mL
